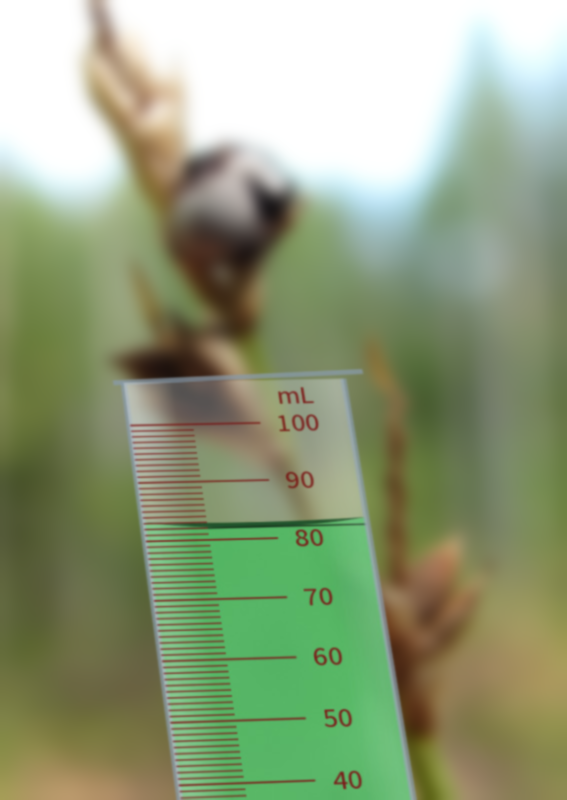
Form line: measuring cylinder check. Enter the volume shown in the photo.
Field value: 82 mL
